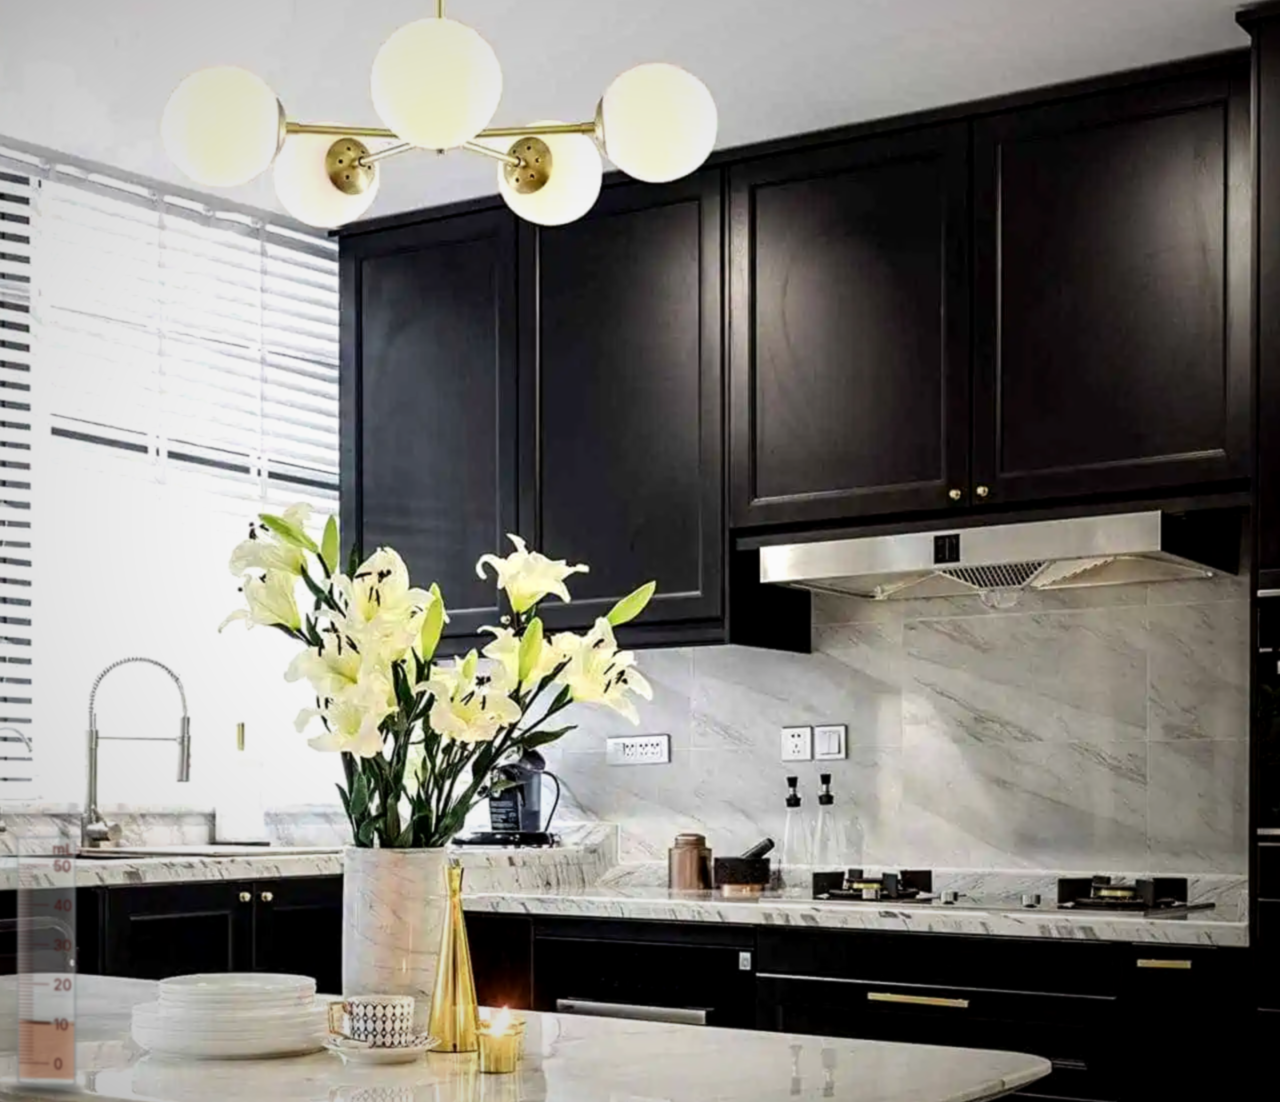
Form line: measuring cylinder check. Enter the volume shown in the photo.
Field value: 10 mL
